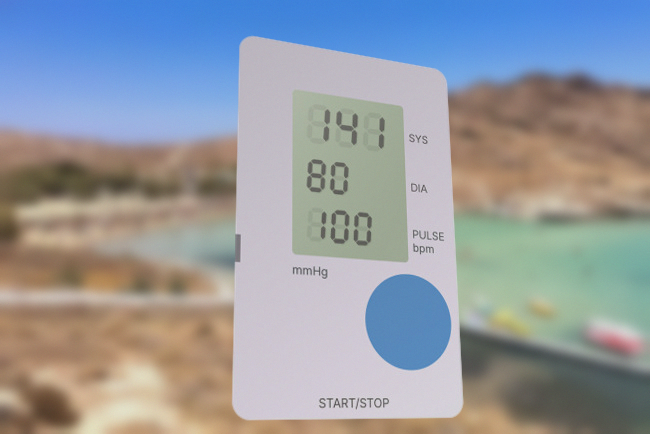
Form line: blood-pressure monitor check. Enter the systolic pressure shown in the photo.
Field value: 141 mmHg
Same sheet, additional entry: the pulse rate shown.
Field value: 100 bpm
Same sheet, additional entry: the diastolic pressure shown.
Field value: 80 mmHg
